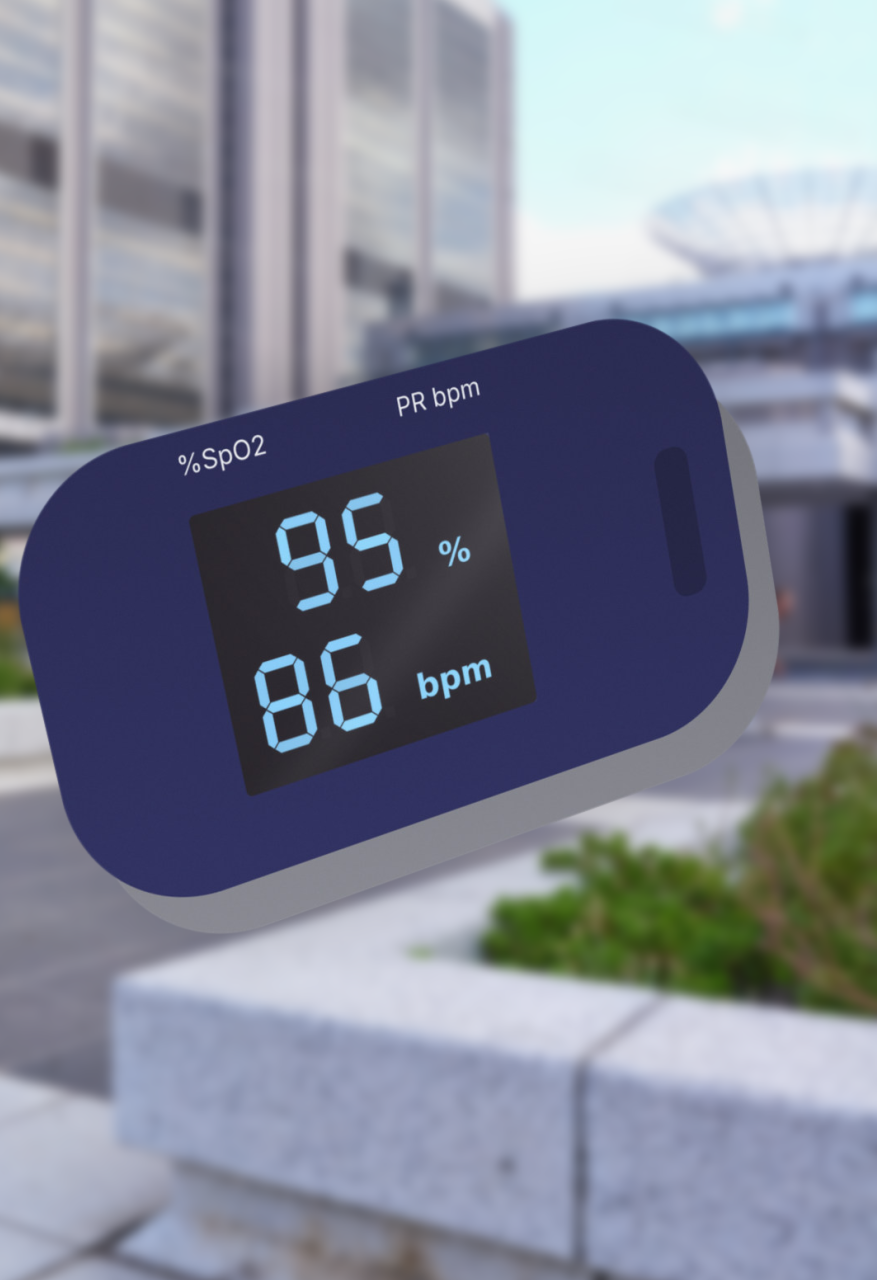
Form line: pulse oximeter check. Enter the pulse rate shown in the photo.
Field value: 86 bpm
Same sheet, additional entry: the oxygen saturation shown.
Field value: 95 %
